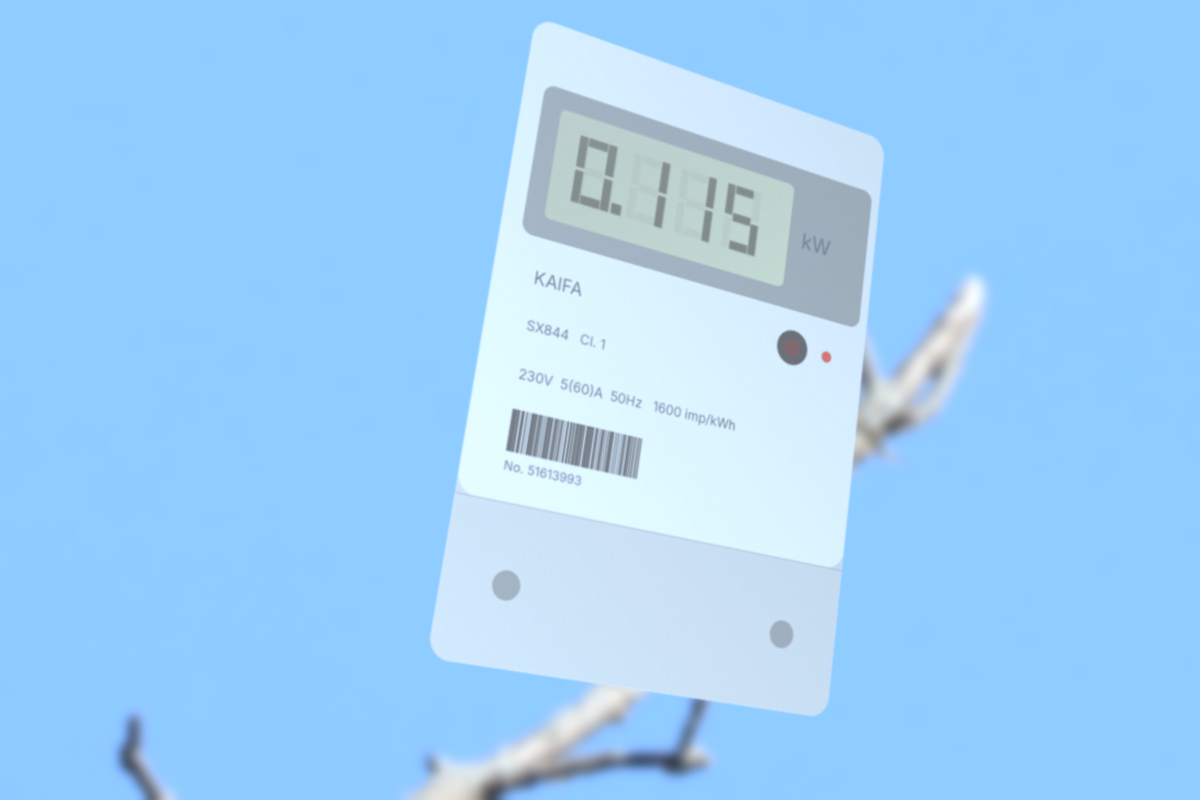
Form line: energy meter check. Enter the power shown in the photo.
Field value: 0.115 kW
